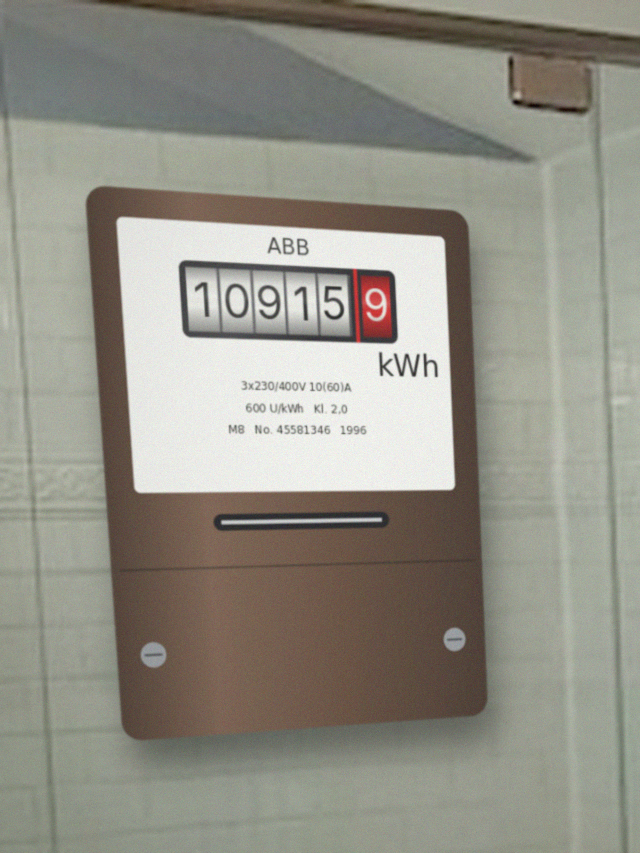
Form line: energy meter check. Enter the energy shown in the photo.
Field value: 10915.9 kWh
